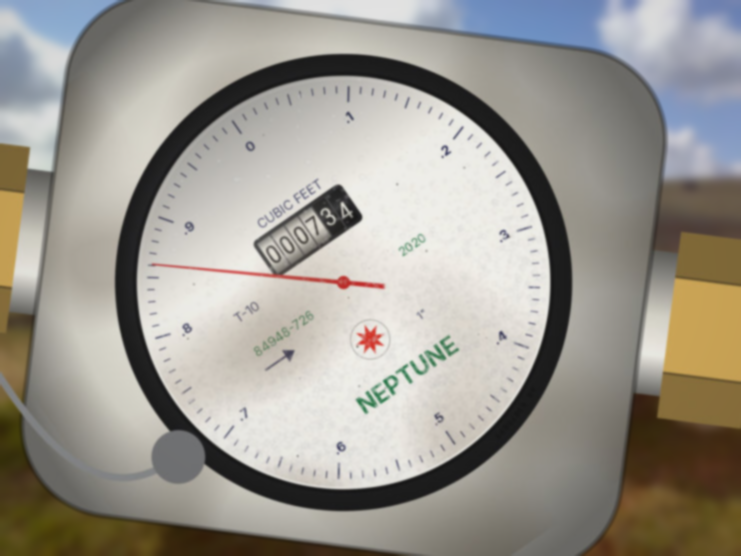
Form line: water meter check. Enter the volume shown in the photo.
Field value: 733.86 ft³
